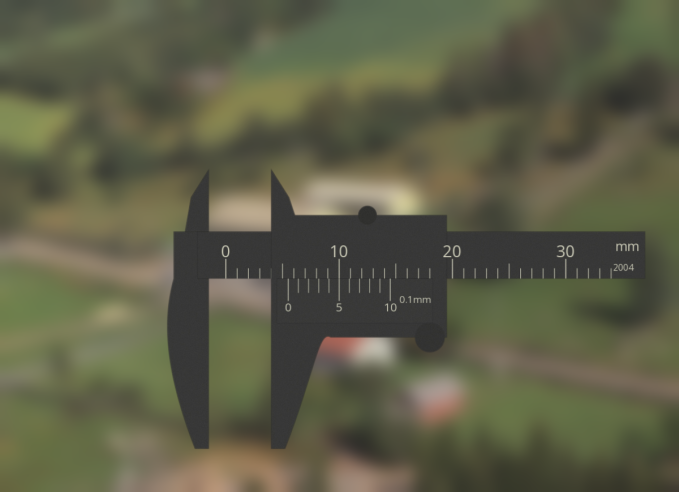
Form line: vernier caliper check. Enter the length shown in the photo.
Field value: 5.5 mm
